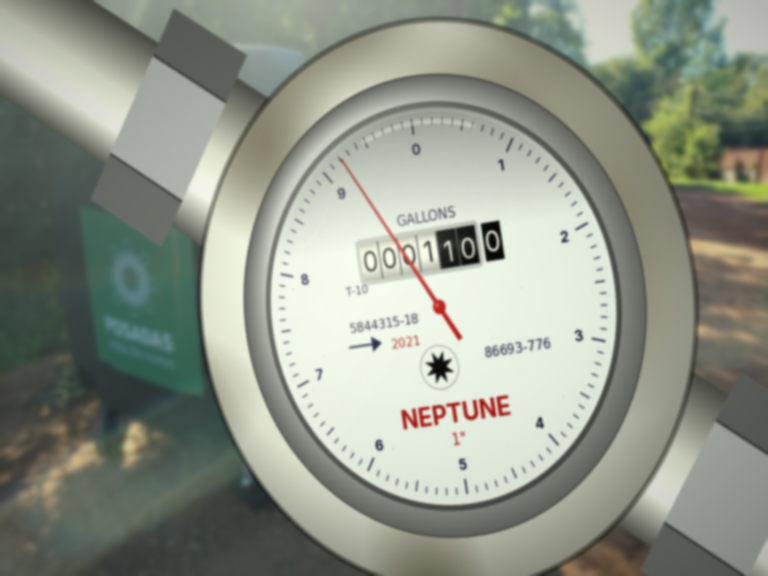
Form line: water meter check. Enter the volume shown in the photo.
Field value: 1099.2 gal
